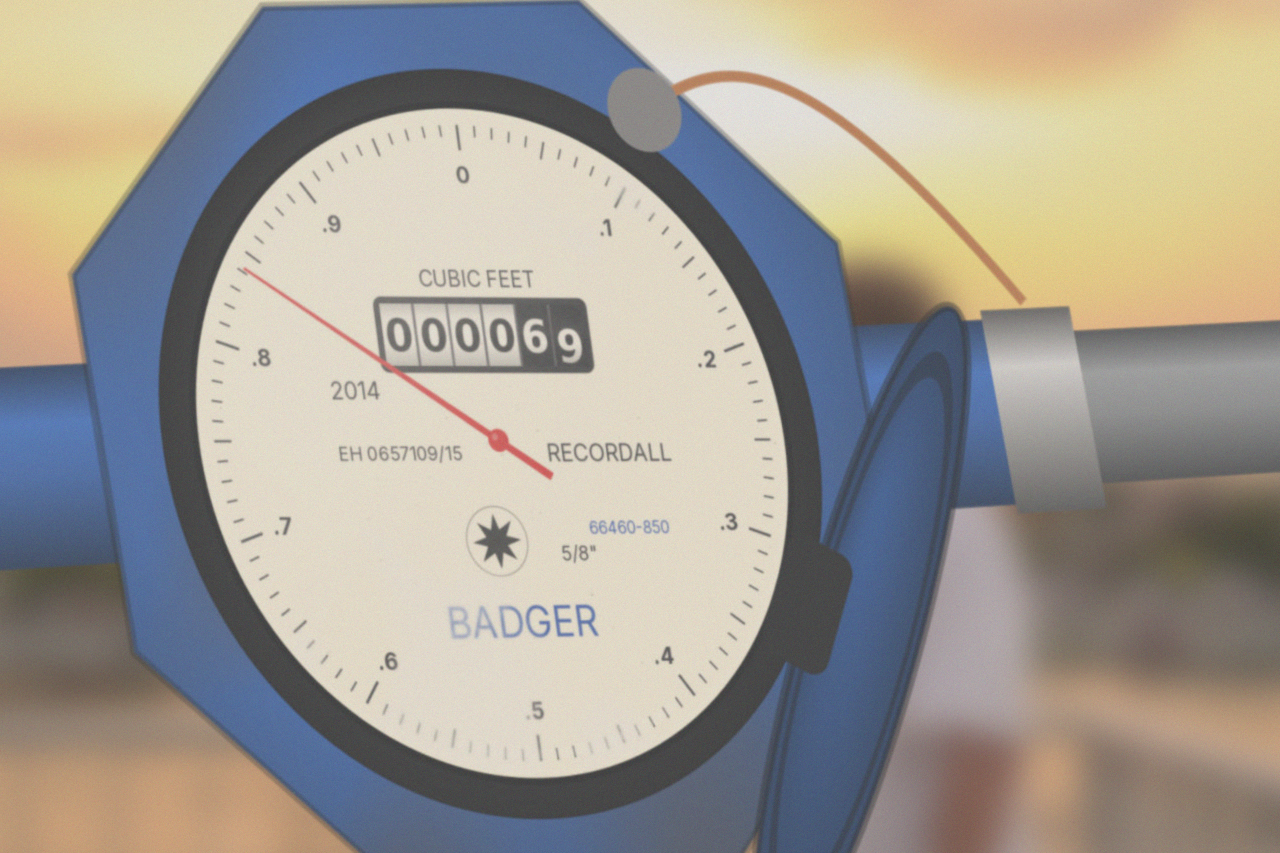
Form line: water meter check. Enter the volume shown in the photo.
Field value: 68.84 ft³
